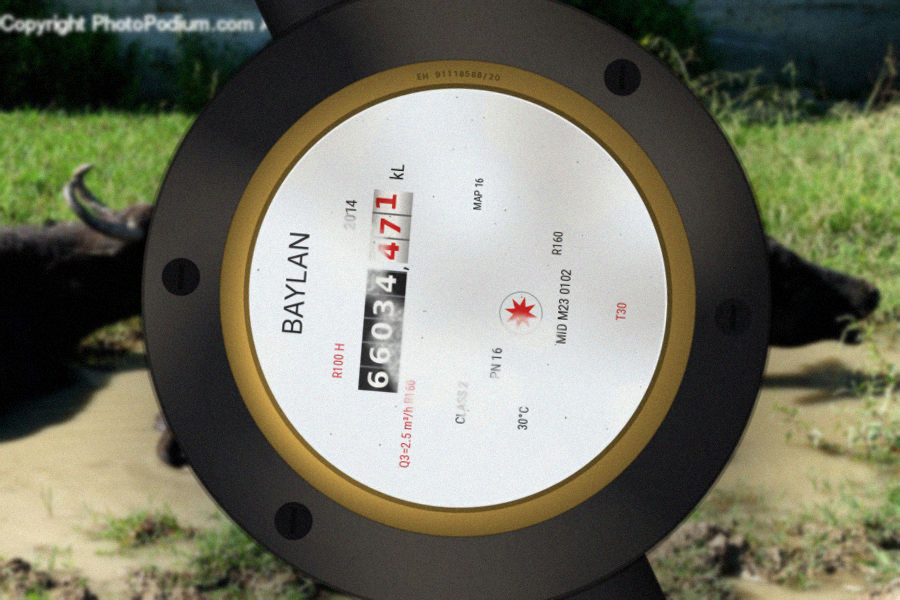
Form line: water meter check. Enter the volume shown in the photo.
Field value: 66034.471 kL
